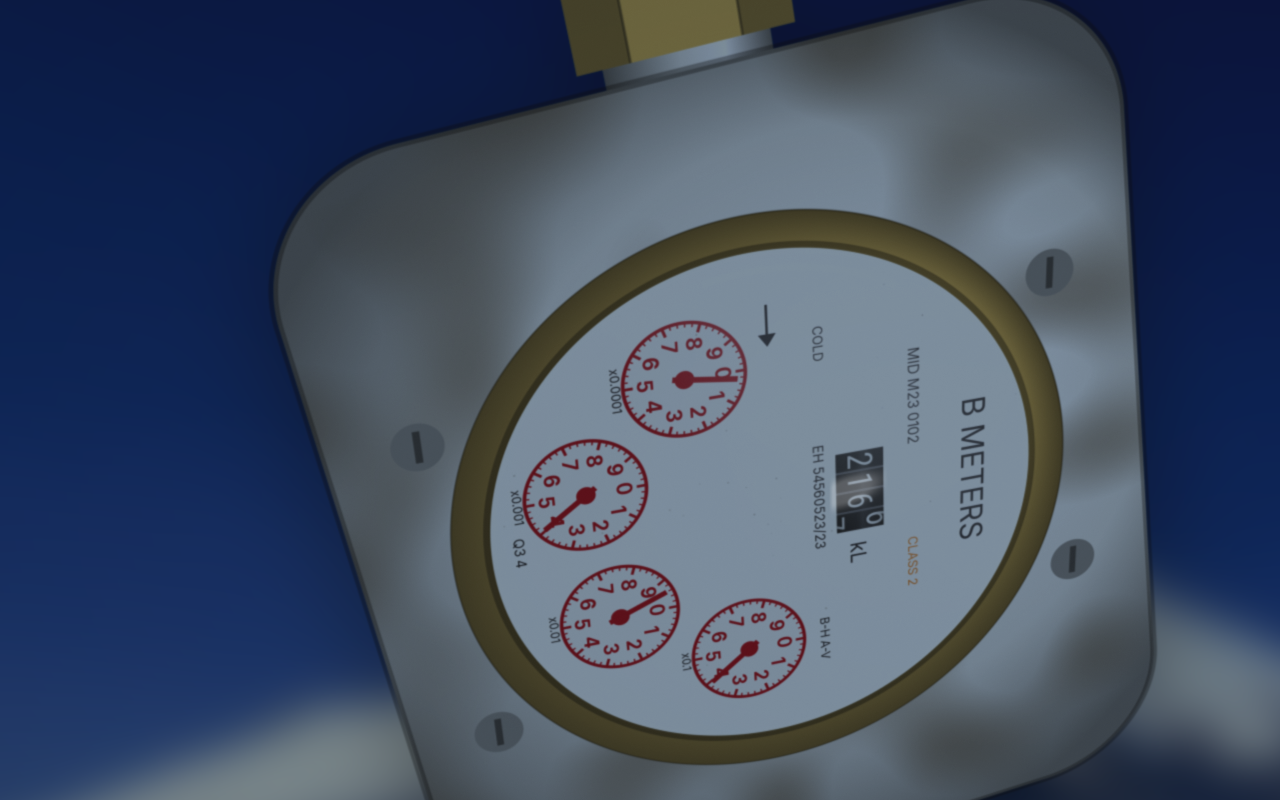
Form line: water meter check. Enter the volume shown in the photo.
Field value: 2166.3940 kL
